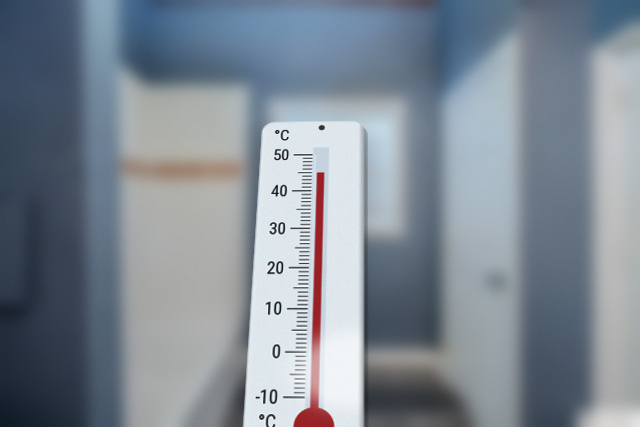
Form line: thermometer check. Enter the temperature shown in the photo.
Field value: 45 °C
